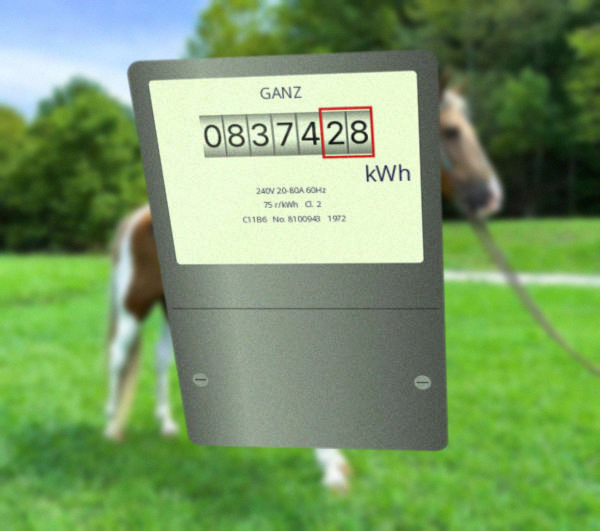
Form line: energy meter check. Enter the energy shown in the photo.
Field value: 8374.28 kWh
